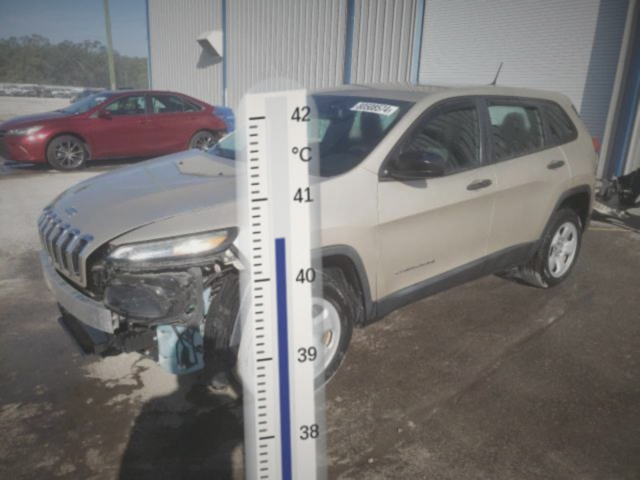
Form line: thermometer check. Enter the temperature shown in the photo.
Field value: 40.5 °C
